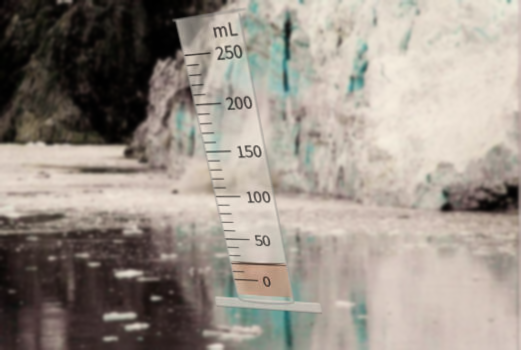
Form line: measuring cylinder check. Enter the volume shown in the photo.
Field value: 20 mL
